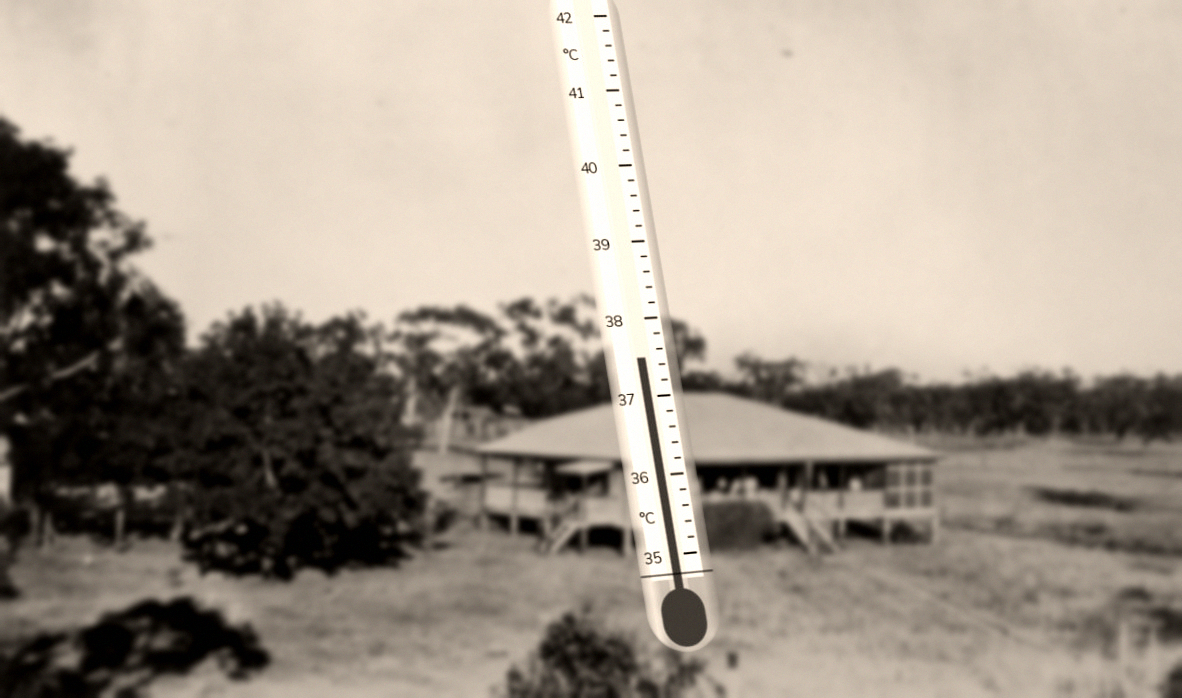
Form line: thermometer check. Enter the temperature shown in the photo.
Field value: 37.5 °C
